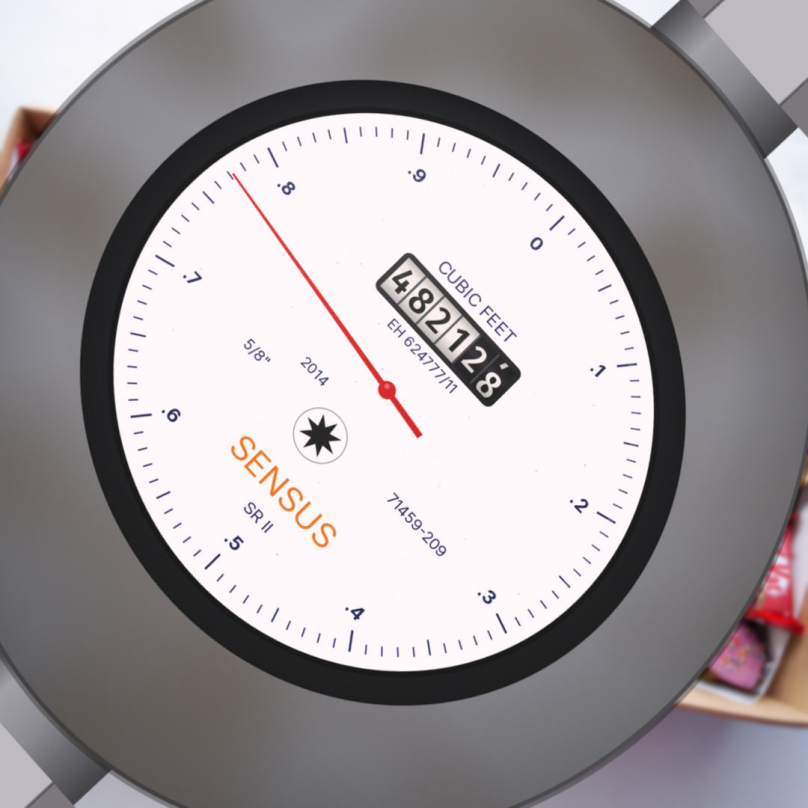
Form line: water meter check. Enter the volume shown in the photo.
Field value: 482127.77 ft³
